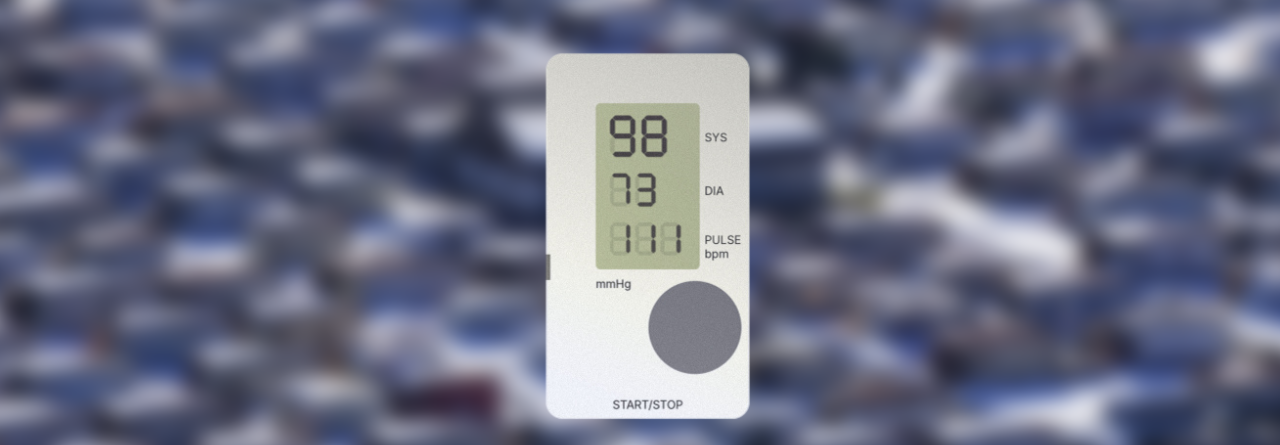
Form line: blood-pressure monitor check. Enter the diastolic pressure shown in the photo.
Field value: 73 mmHg
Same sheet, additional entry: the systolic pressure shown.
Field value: 98 mmHg
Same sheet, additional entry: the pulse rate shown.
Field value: 111 bpm
